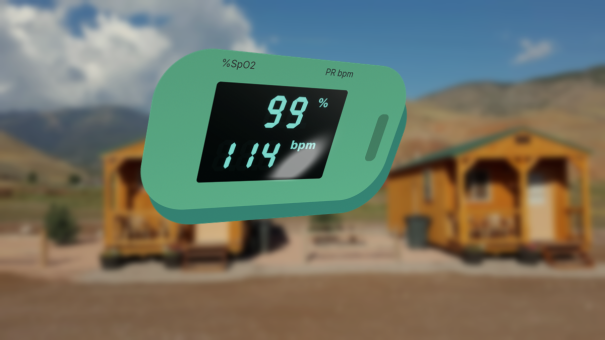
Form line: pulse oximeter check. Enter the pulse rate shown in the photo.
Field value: 114 bpm
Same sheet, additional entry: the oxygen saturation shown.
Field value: 99 %
